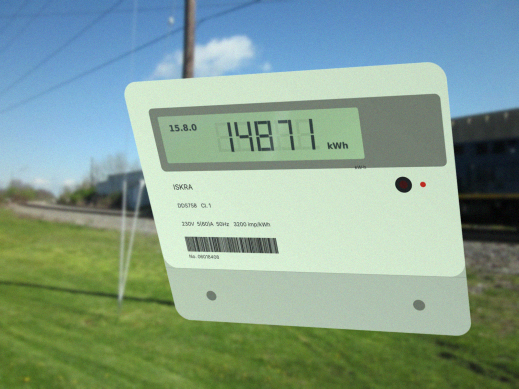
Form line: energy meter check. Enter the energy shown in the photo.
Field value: 14871 kWh
